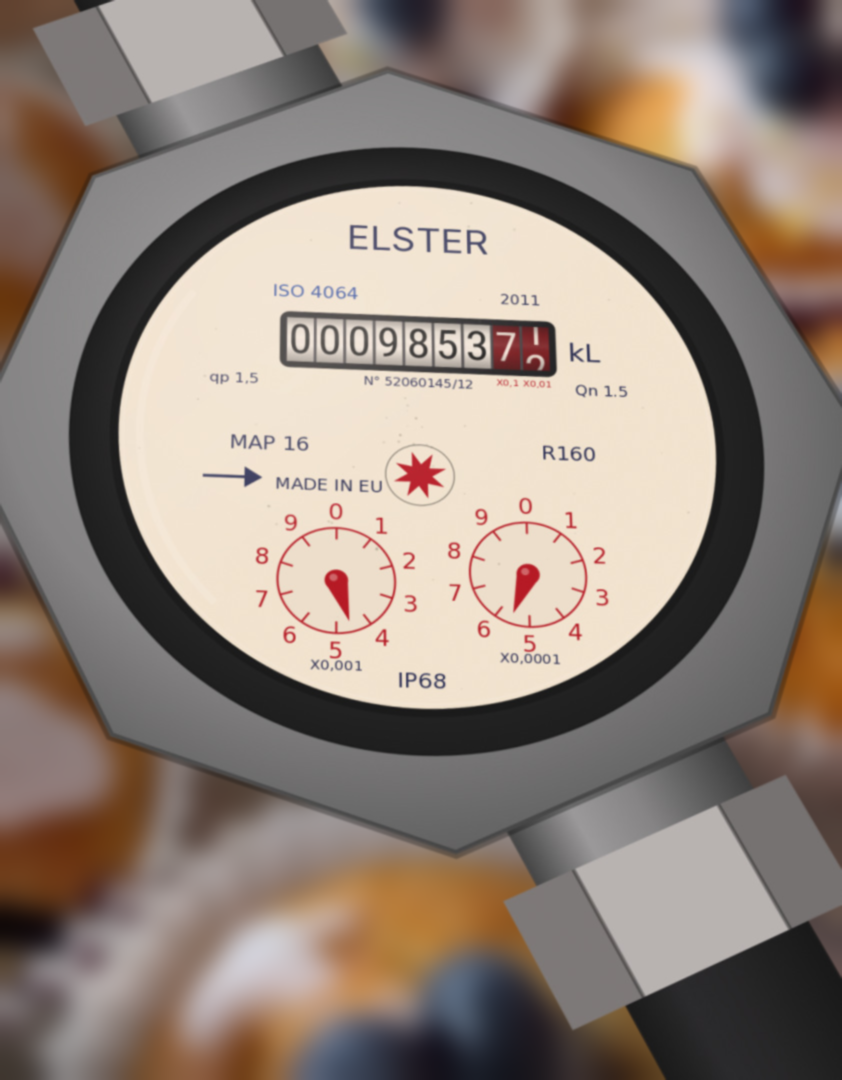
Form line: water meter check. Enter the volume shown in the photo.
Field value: 9853.7145 kL
